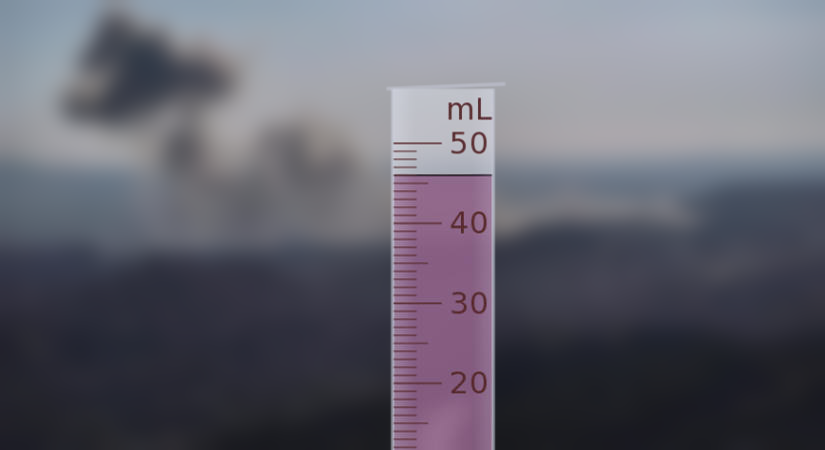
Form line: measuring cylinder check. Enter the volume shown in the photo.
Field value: 46 mL
